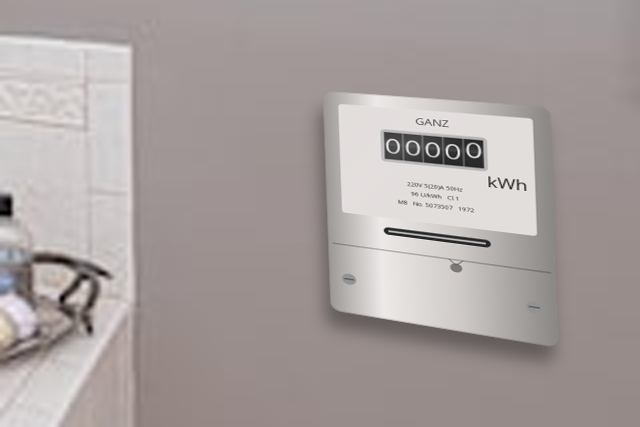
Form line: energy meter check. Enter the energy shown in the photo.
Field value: 0 kWh
